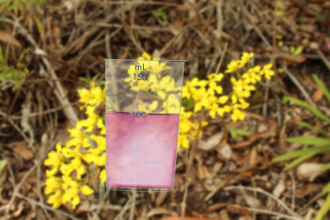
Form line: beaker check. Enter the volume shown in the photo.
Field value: 100 mL
